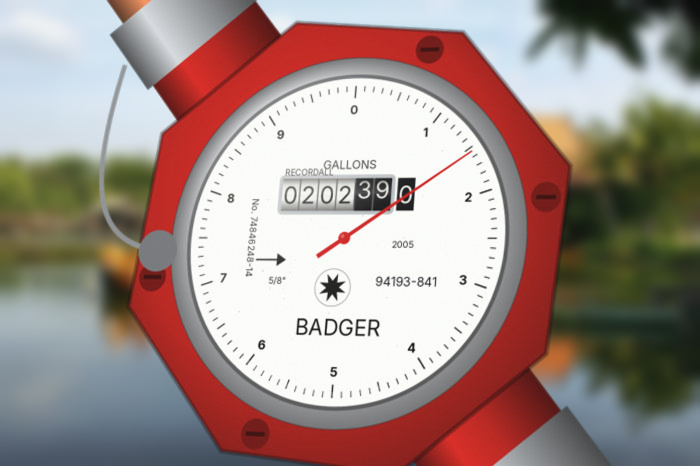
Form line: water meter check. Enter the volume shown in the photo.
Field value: 202391.5 gal
